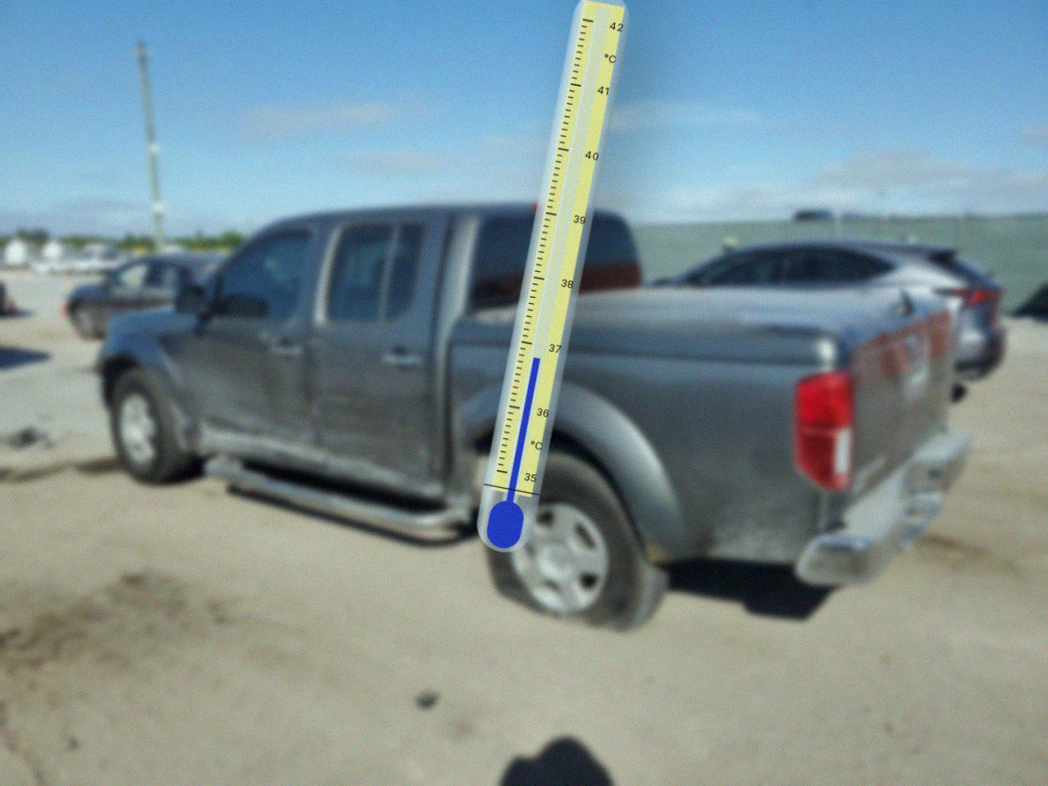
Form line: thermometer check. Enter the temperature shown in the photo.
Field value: 36.8 °C
